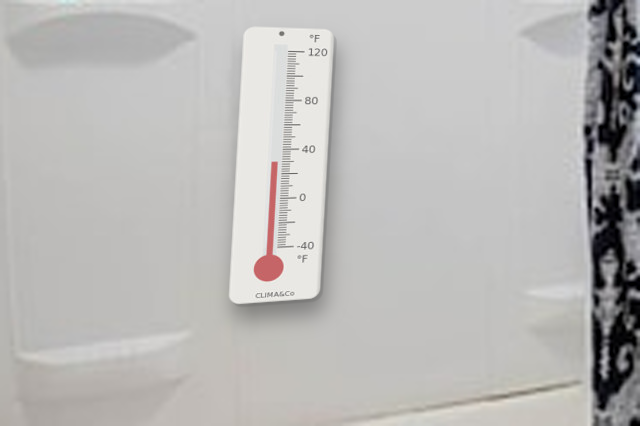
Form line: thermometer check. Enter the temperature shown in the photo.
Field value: 30 °F
